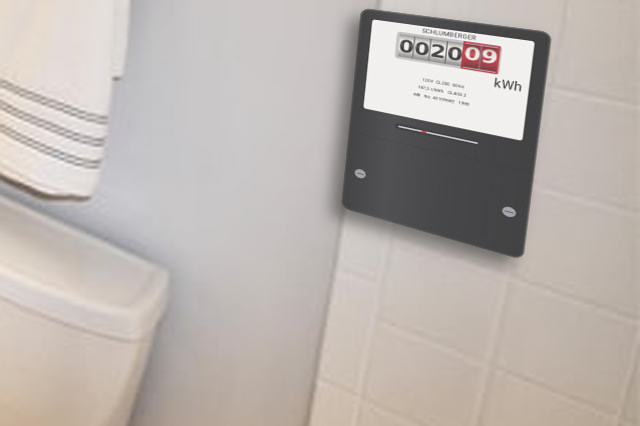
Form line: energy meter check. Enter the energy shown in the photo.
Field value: 20.09 kWh
